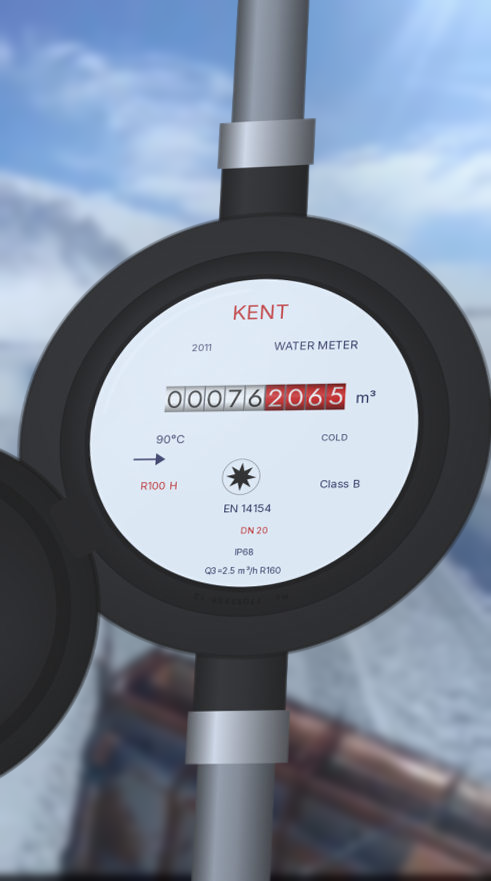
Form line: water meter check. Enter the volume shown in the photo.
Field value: 76.2065 m³
